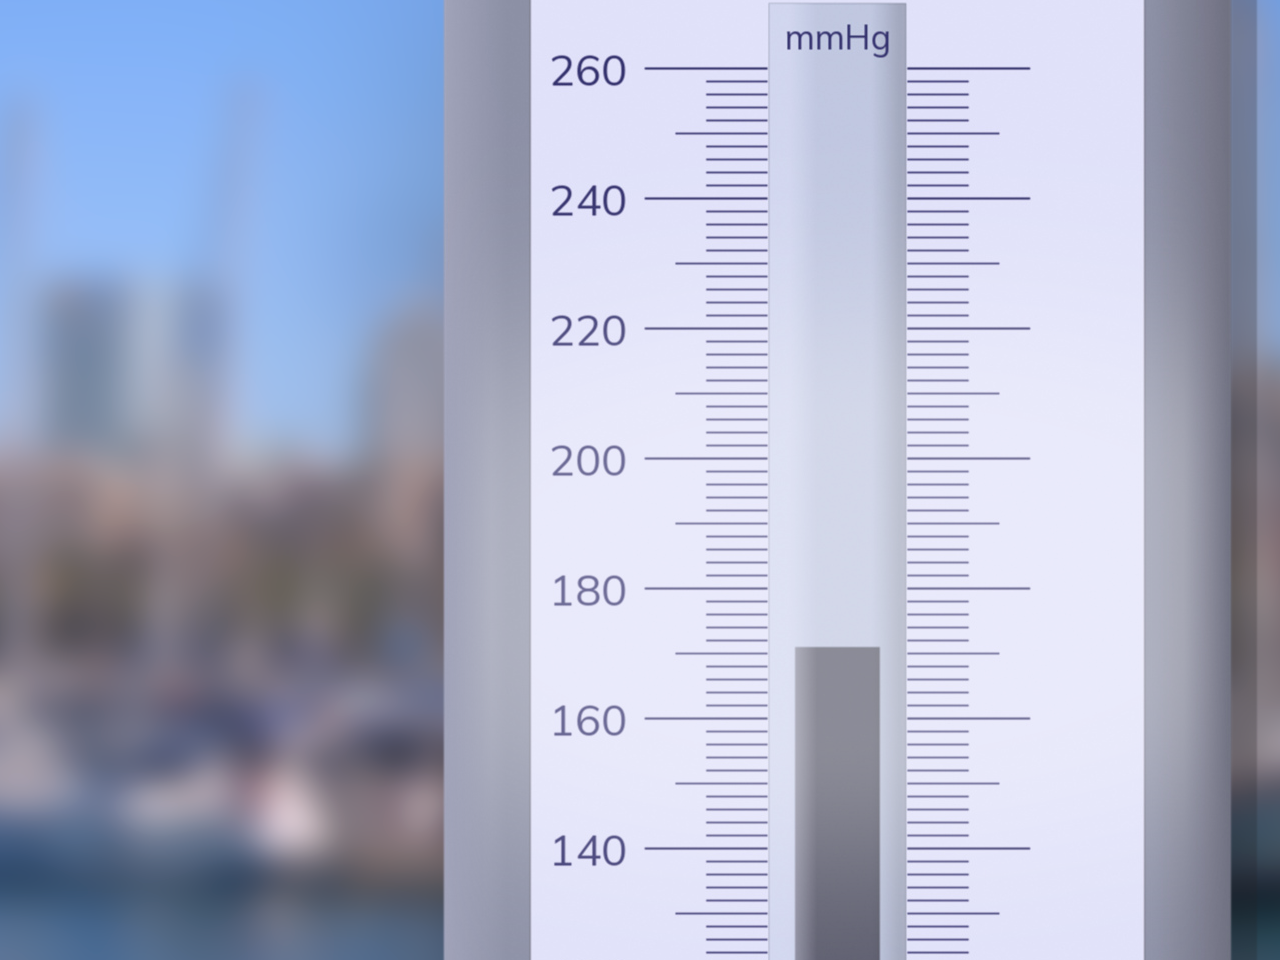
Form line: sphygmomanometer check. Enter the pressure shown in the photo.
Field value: 171 mmHg
